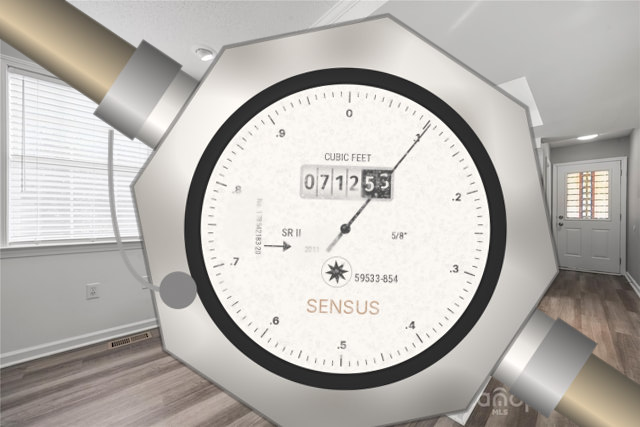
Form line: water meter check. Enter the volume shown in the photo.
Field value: 71253.10 ft³
